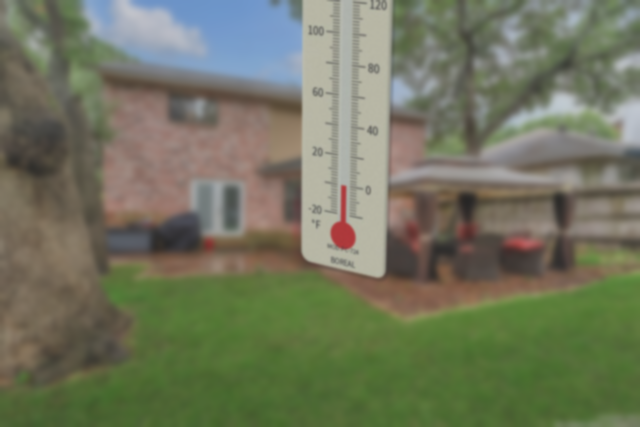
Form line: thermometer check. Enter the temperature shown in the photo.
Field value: 0 °F
